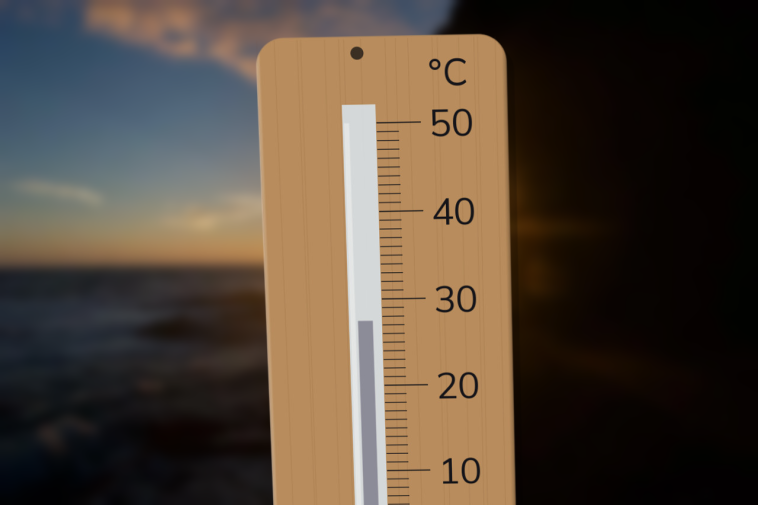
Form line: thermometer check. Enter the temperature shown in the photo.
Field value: 27.5 °C
